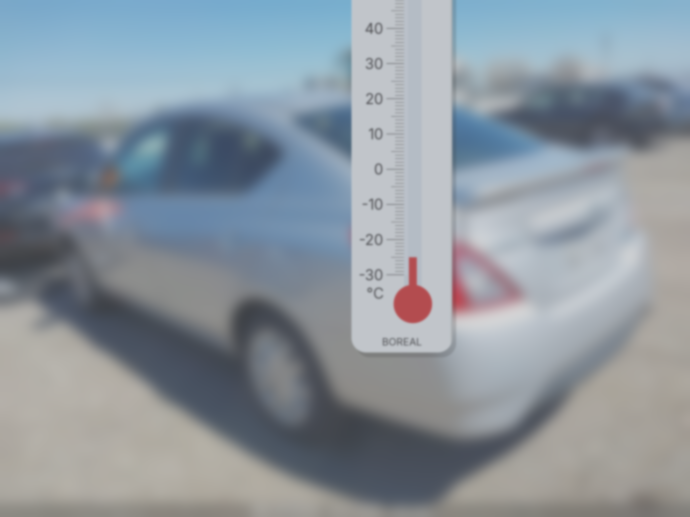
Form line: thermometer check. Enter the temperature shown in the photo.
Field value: -25 °C
